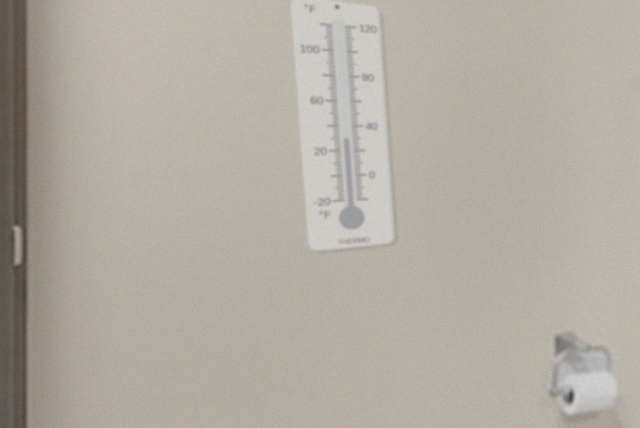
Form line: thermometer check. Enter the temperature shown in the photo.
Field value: 30 °F
